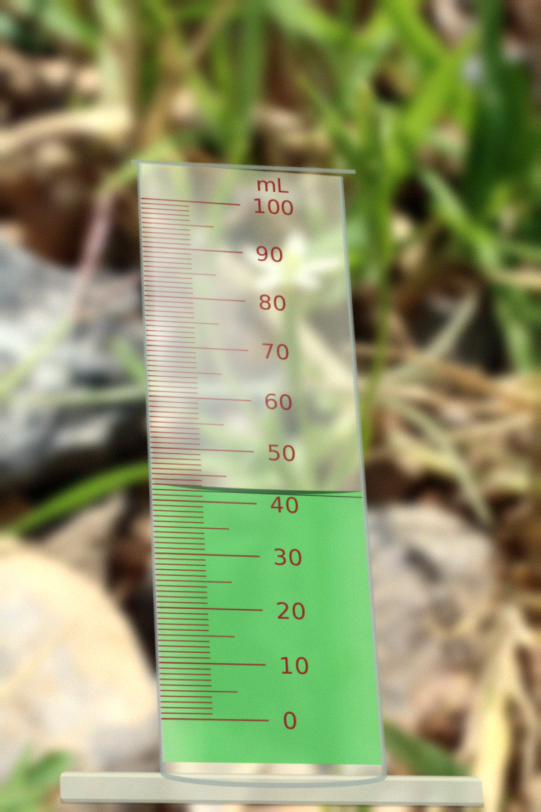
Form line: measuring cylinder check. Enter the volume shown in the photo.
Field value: 42 mL
